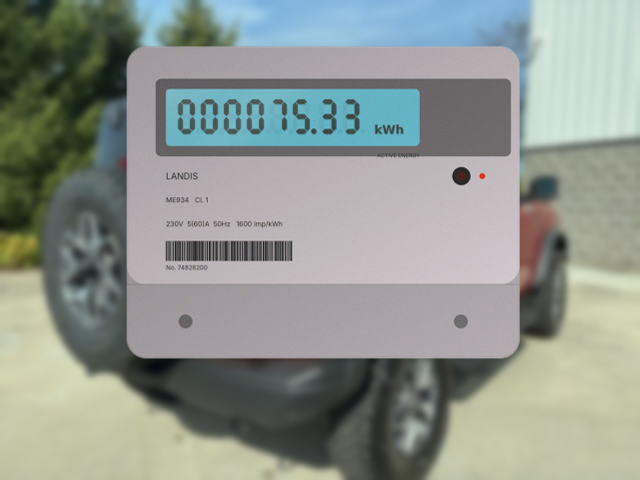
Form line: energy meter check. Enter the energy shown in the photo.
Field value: 75.33 kWh
